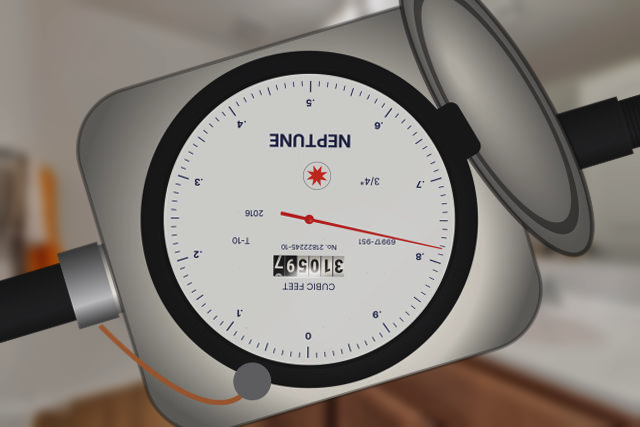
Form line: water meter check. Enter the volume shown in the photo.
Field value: 310596.78 ft³
